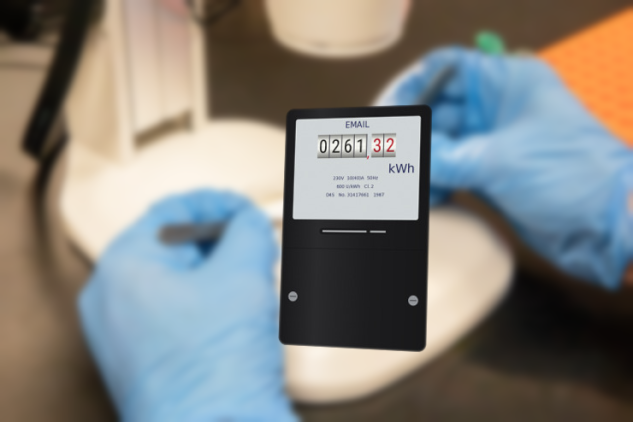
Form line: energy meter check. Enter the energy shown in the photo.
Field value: 261.32 kWh
